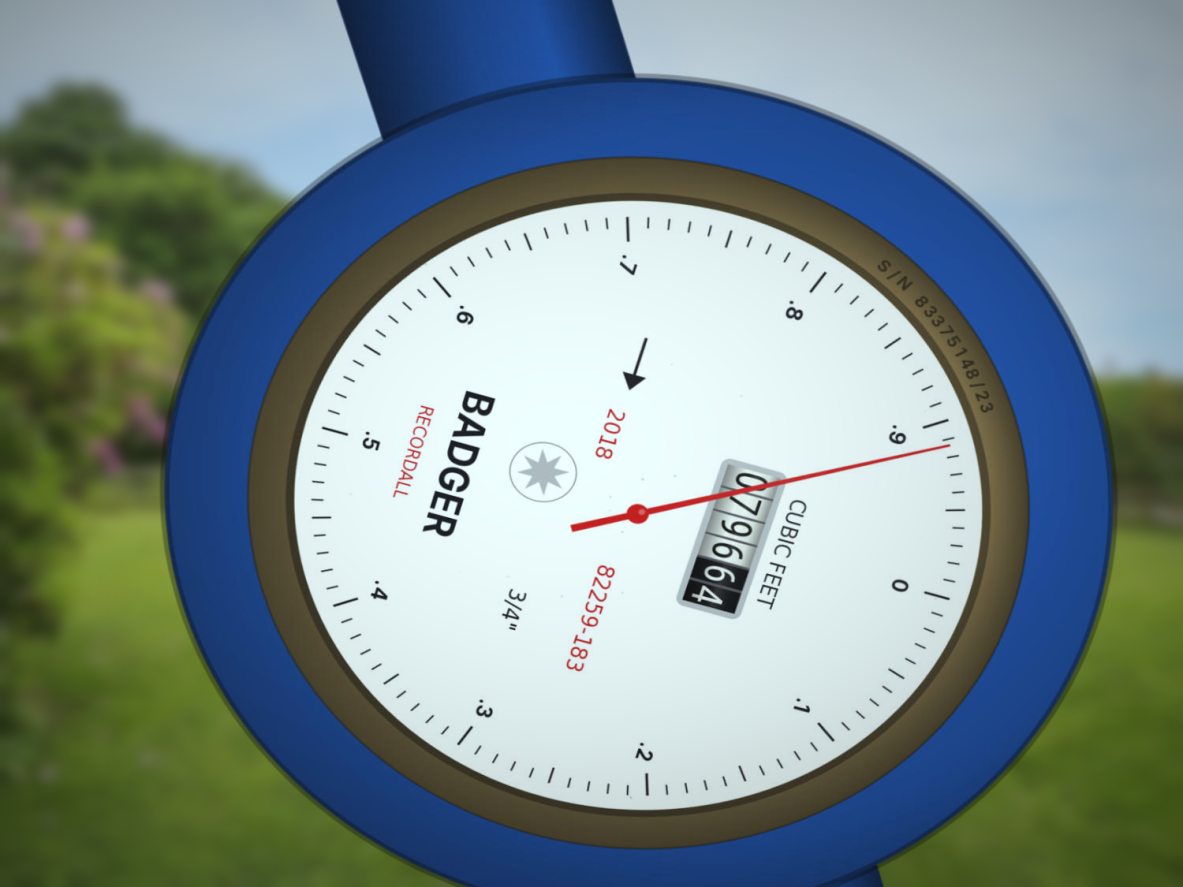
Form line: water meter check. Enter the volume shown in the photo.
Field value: 79663.91 ft³
